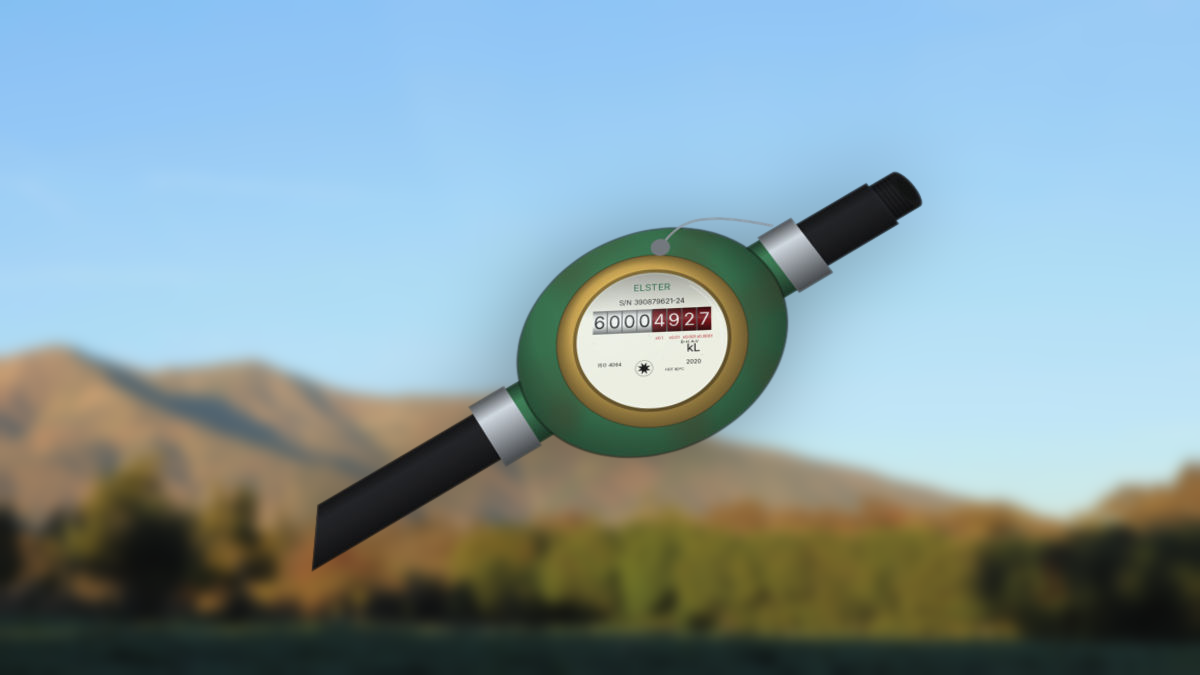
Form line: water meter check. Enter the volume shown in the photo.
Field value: 6000.4927 kL
